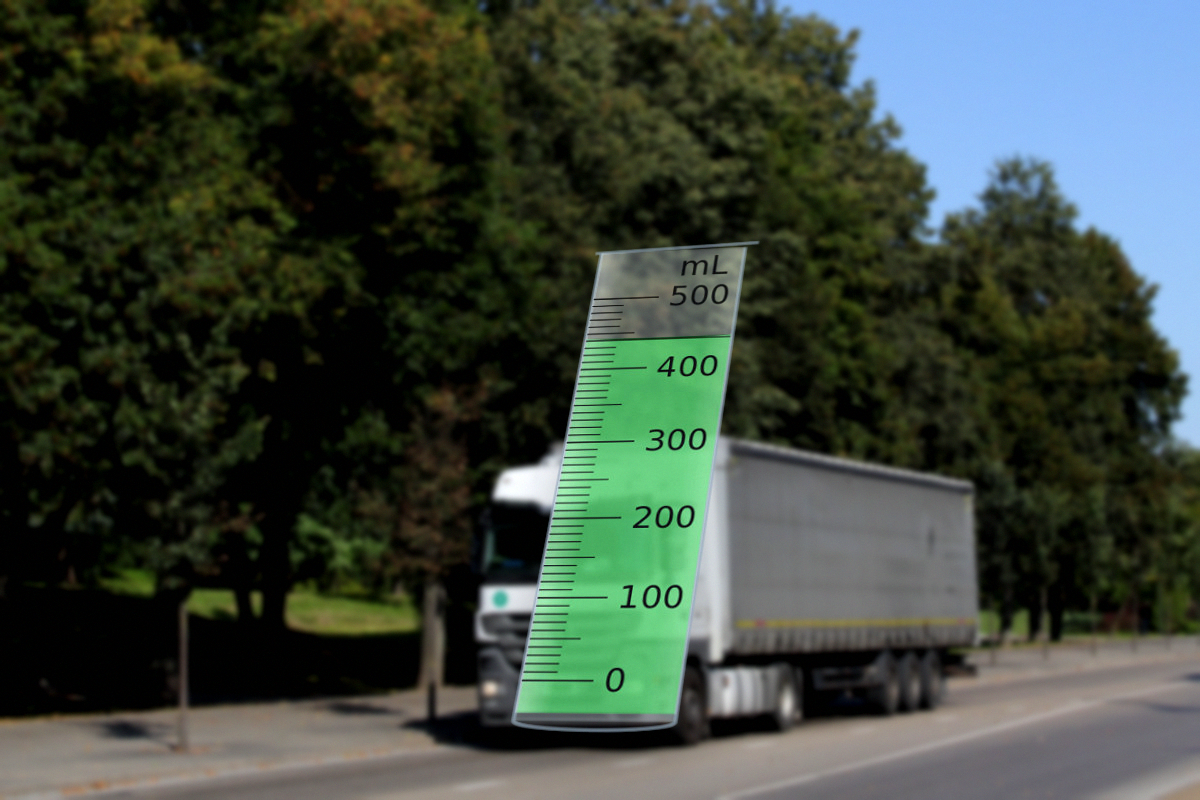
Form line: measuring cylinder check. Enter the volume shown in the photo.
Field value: 440 mL
